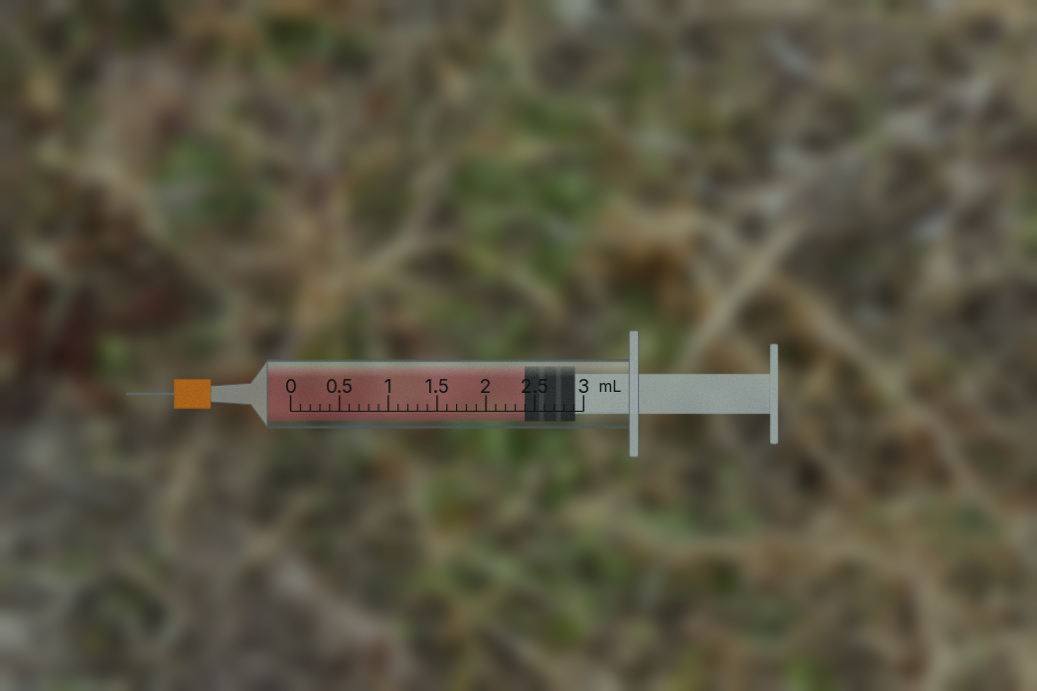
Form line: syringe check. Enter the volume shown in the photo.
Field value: 2.4 mL
